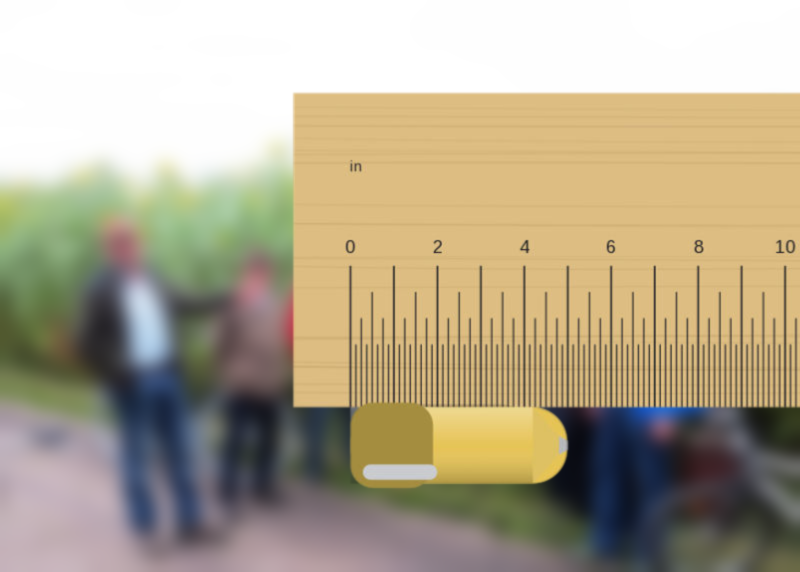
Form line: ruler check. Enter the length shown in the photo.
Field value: 5 in
